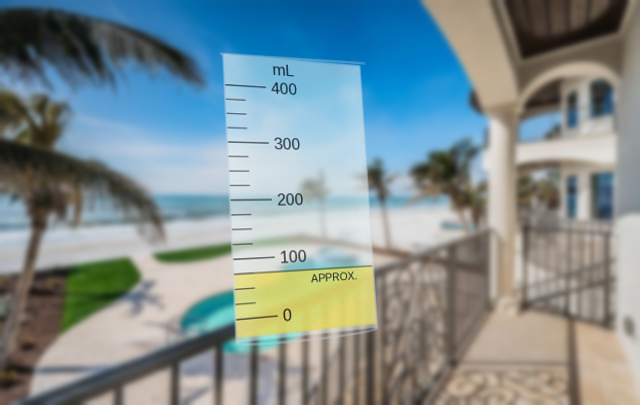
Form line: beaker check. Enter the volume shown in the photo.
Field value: 75 mL
